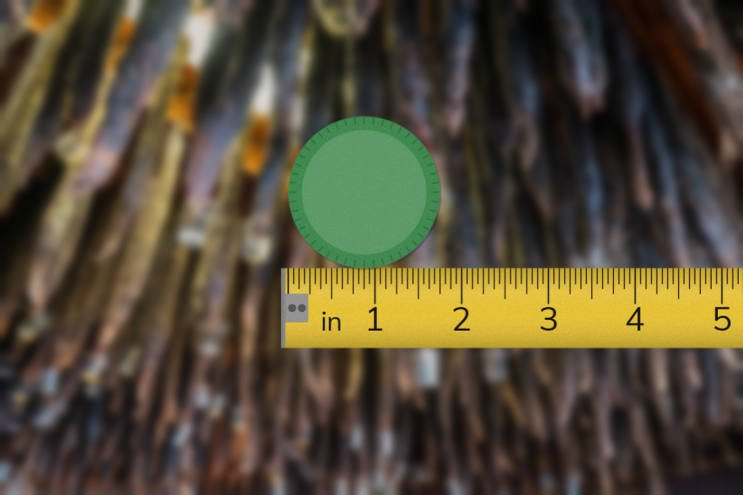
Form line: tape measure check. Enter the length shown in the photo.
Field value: 1.75 in
